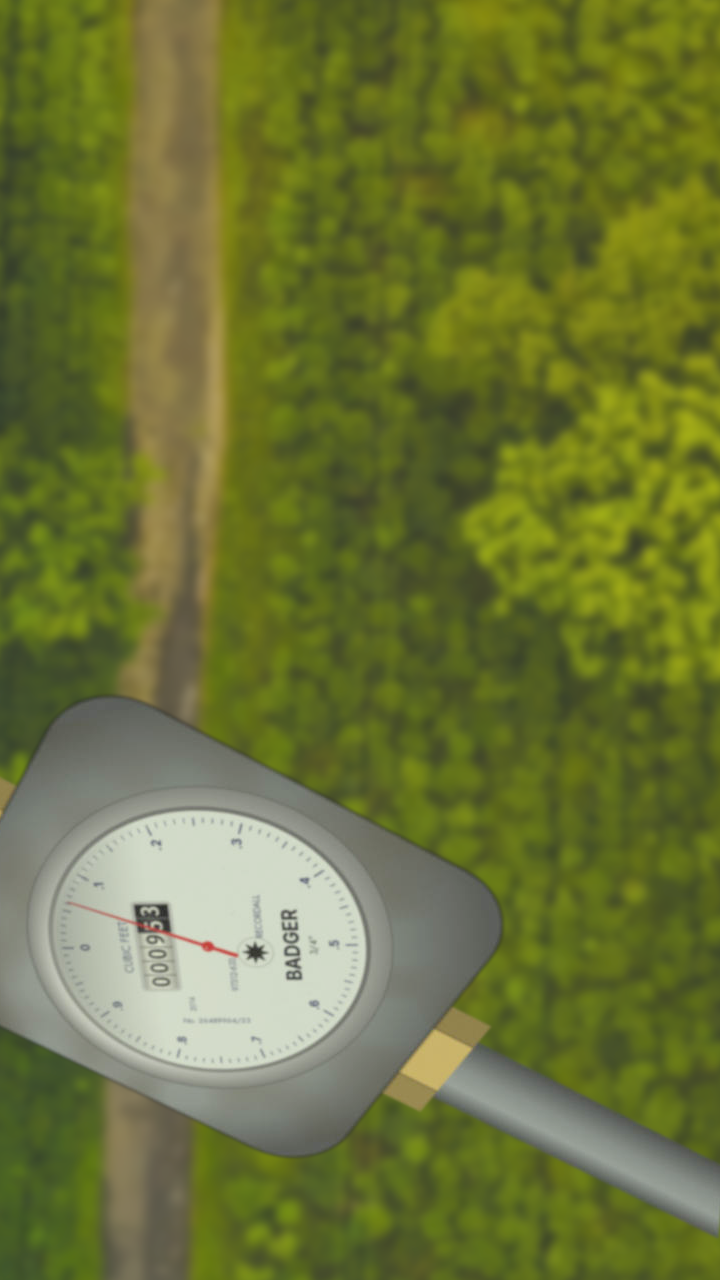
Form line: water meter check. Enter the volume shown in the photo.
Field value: 953.06 ft³
